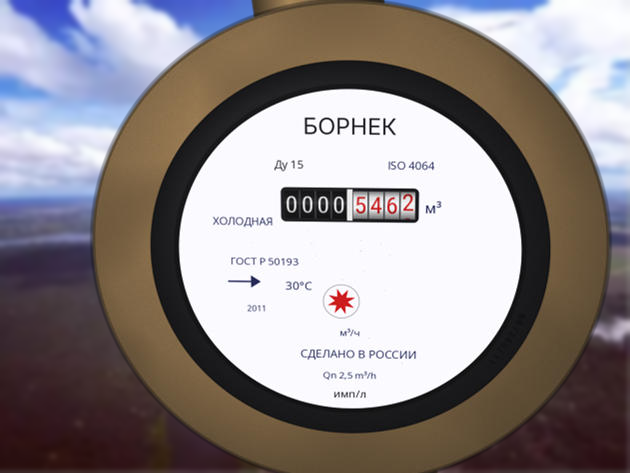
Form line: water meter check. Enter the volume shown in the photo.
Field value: 0.5462 m³
